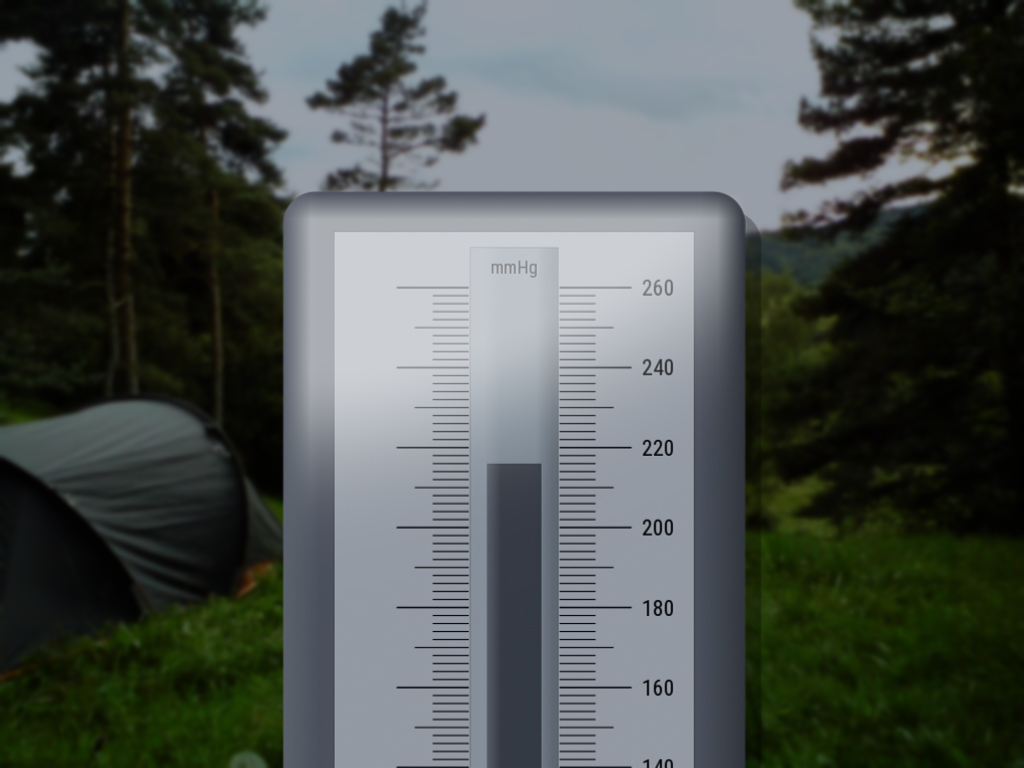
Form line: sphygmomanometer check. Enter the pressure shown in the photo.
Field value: 216 mmHg
